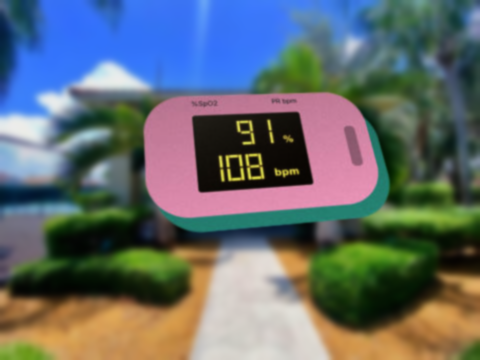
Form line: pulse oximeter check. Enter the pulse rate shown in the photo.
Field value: 108 bpm
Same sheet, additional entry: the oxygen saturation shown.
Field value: 91 %
